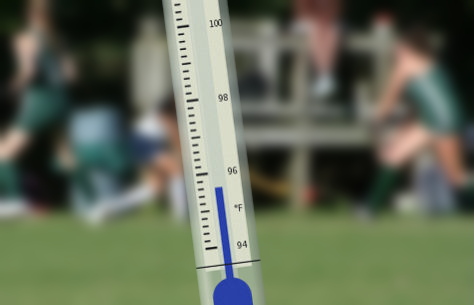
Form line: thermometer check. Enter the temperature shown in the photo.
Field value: 95.6 °F
